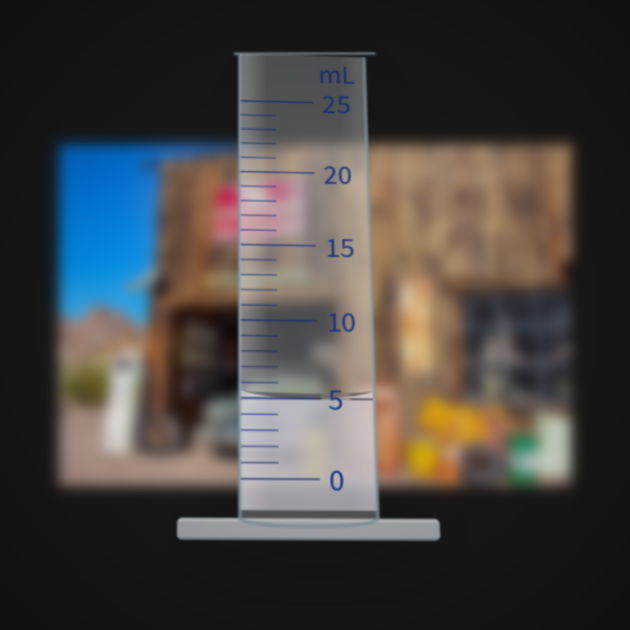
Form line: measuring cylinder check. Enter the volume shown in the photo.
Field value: 5 mL
